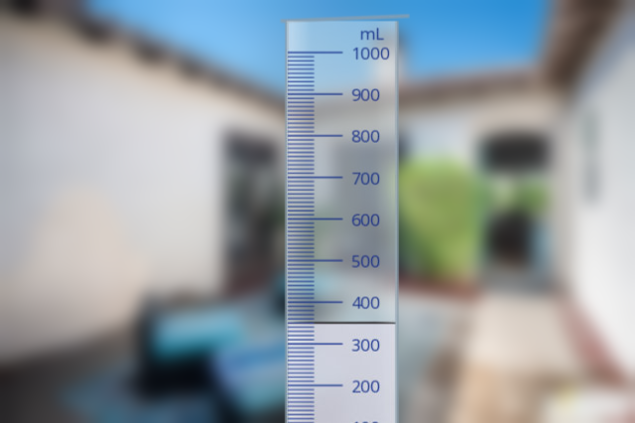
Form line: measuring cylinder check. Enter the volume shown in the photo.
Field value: 350 mL
